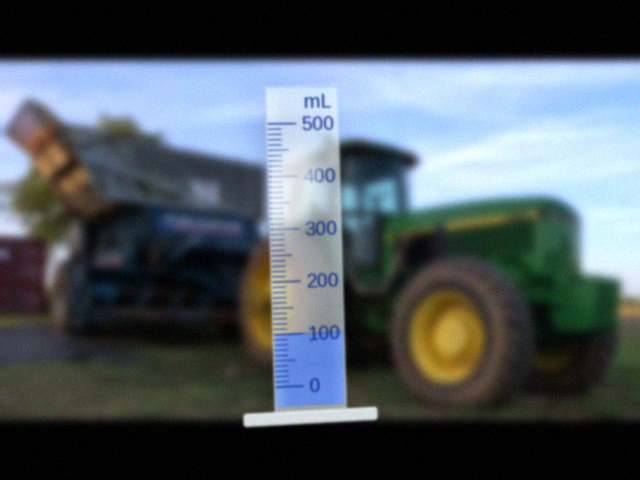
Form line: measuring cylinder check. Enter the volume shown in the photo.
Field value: 100 mL
